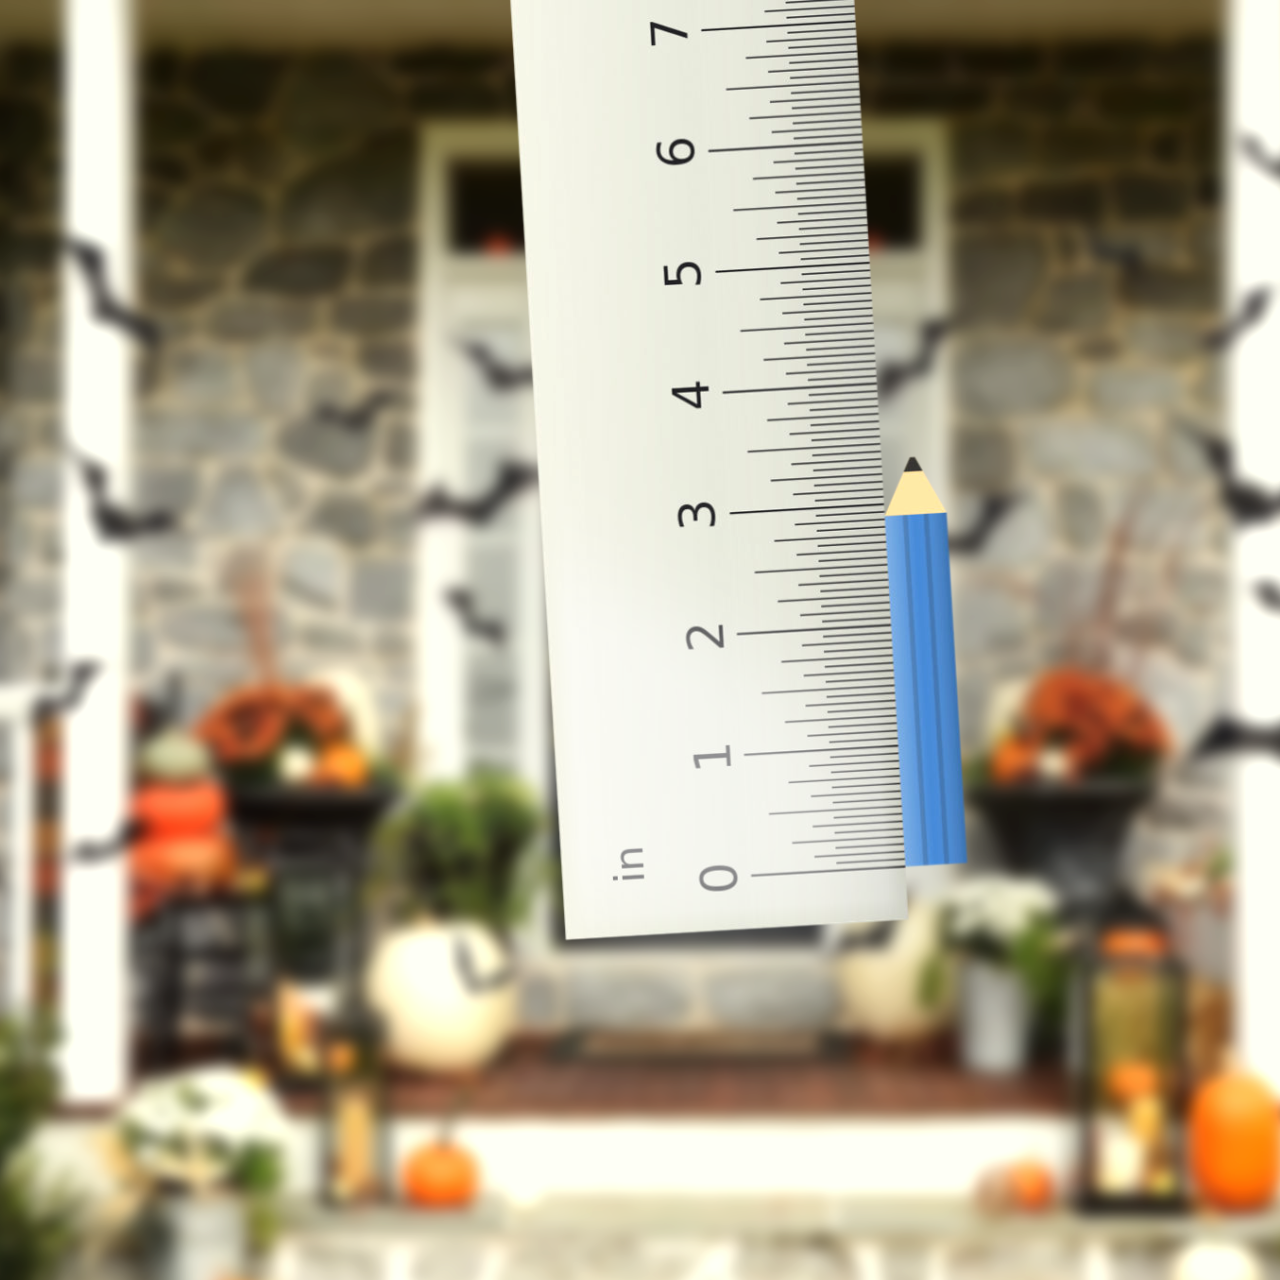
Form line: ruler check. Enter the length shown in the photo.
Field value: 3.375 in
